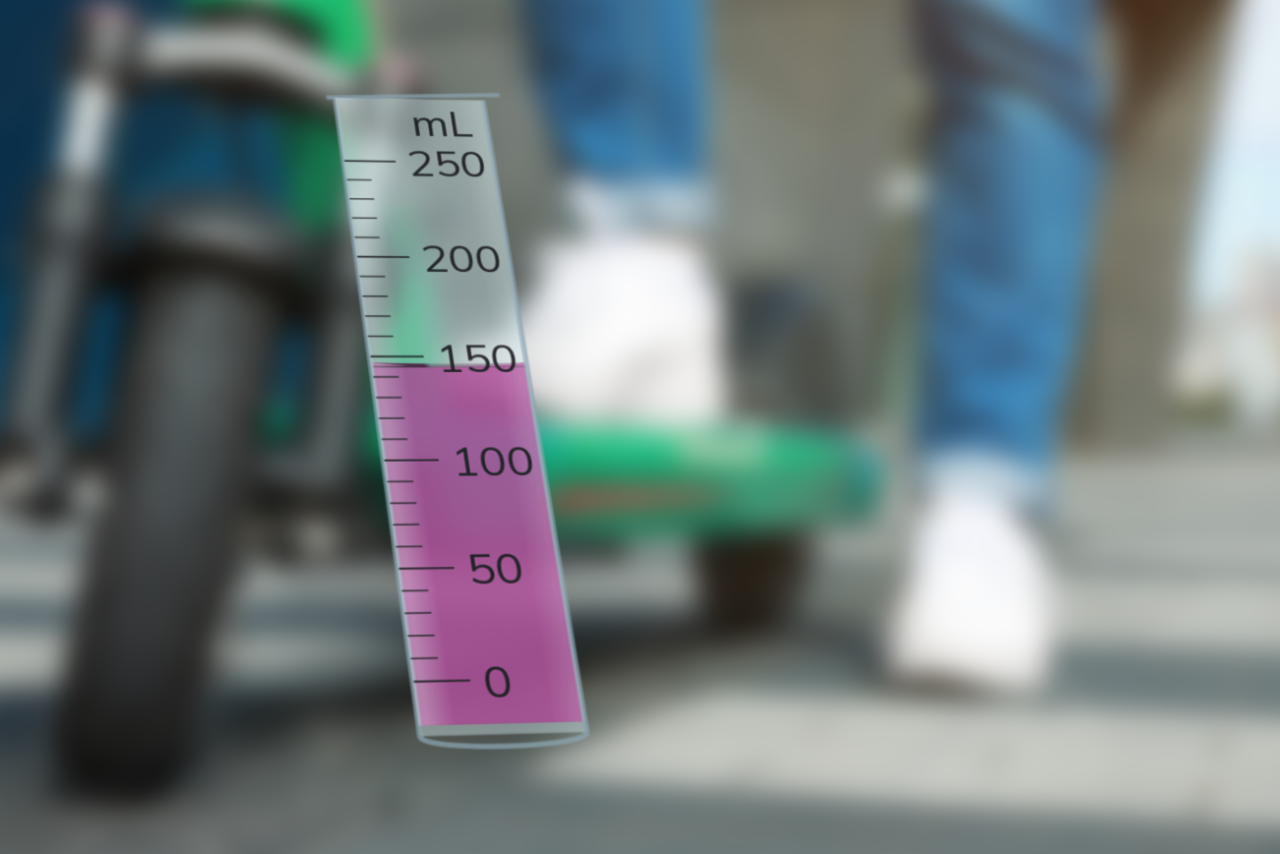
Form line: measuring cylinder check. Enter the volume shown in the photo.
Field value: 145 mL
